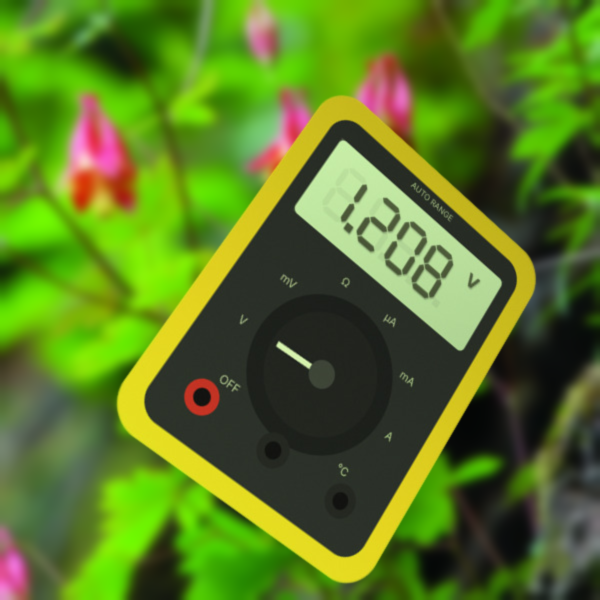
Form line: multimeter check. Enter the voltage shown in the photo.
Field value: 1.208 V
